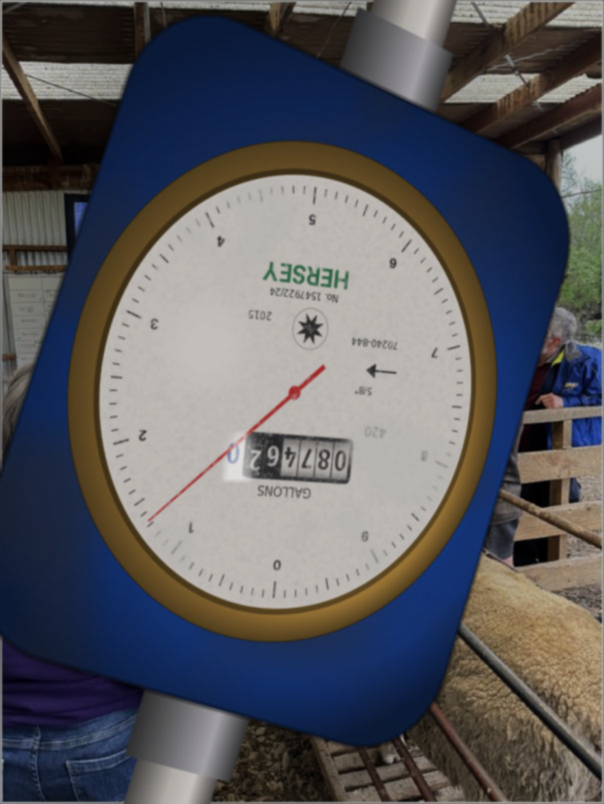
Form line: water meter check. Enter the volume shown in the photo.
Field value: 874621.3 gal
